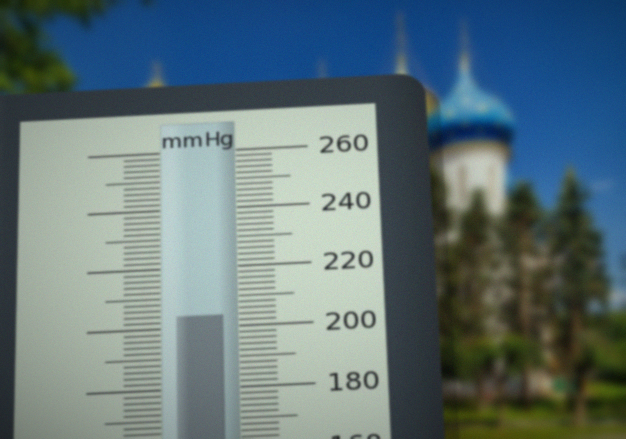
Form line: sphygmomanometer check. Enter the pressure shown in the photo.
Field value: 204 mmHg
